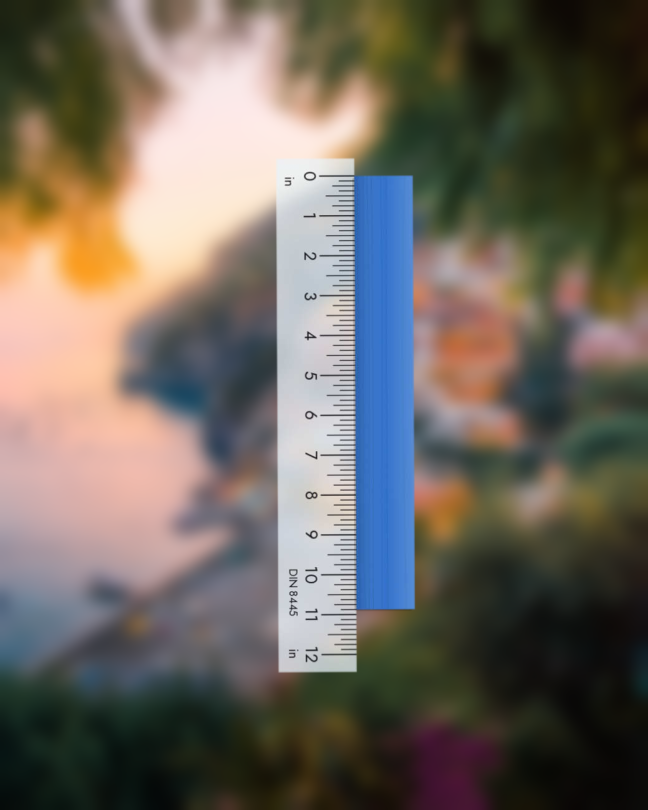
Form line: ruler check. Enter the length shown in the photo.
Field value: 10.875 in
